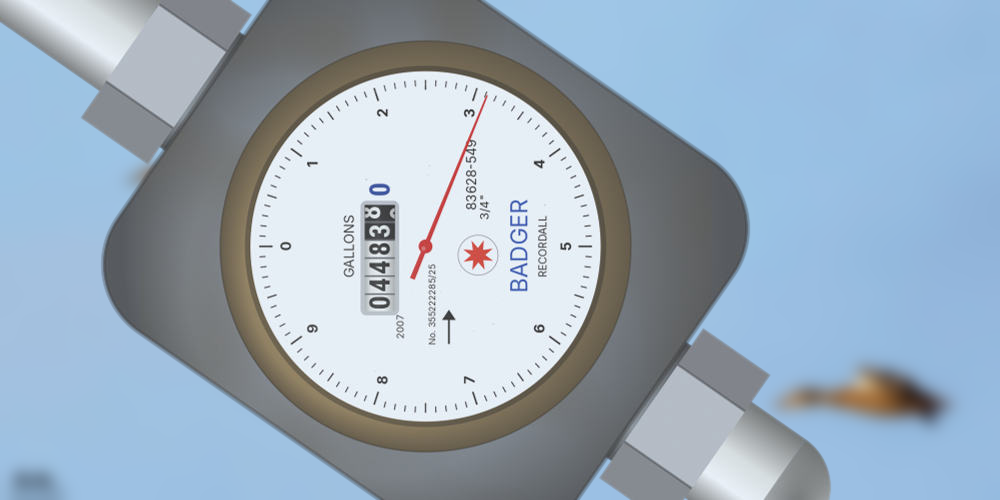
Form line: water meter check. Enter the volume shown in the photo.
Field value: 448383.1 gal
